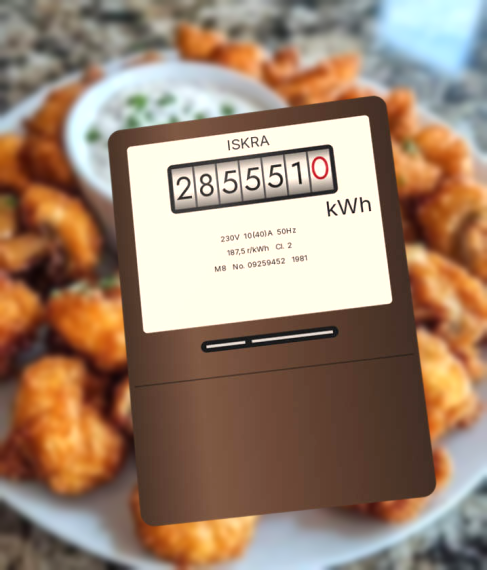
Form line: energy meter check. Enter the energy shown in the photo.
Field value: 285551.0 kWh
